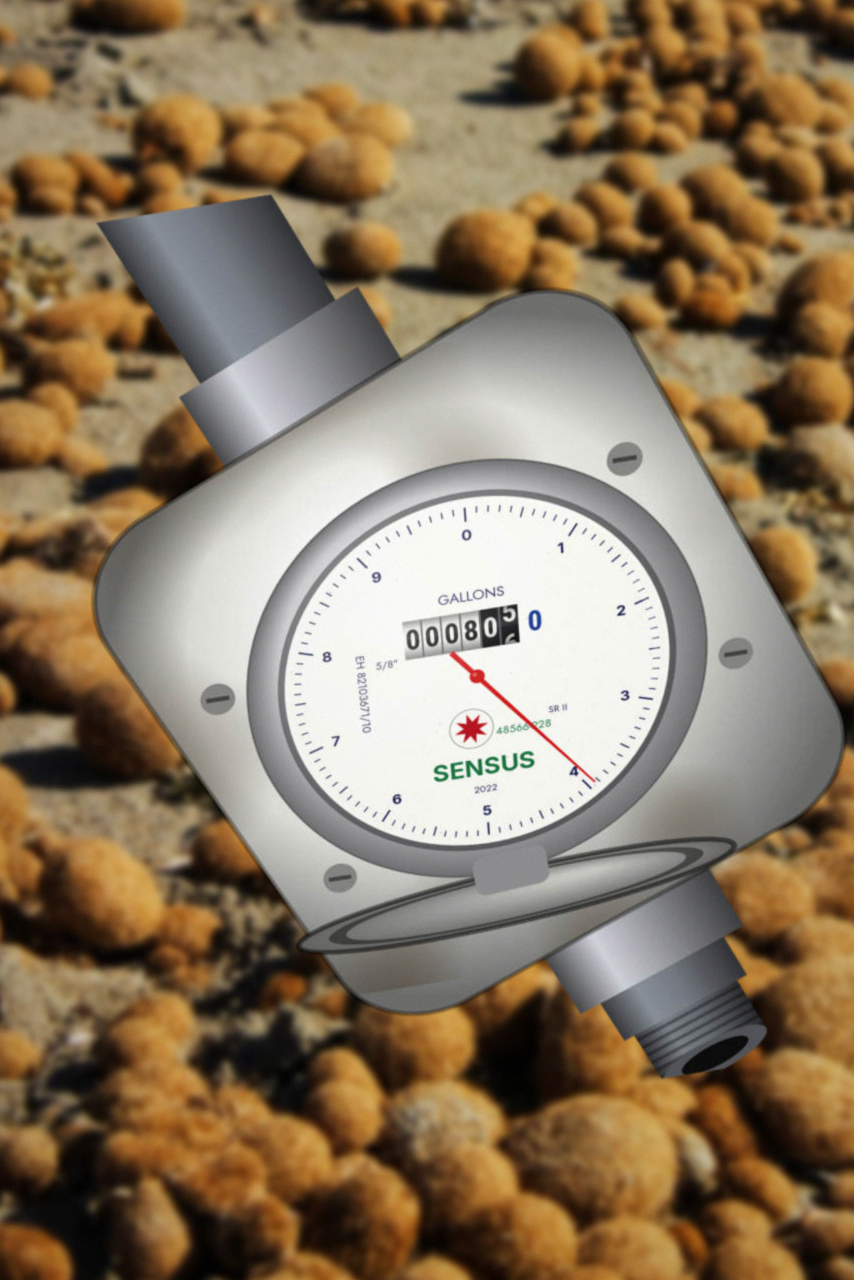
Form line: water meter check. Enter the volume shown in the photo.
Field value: 8053.9 gal
